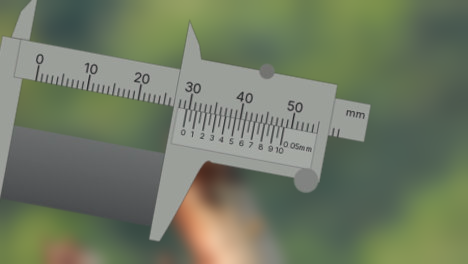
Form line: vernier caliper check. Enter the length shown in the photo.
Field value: 29.5 mm
